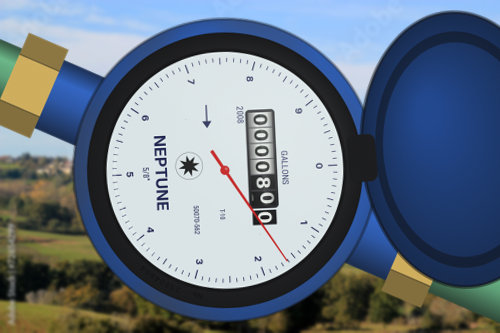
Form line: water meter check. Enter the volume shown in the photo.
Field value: 801.6 gal
